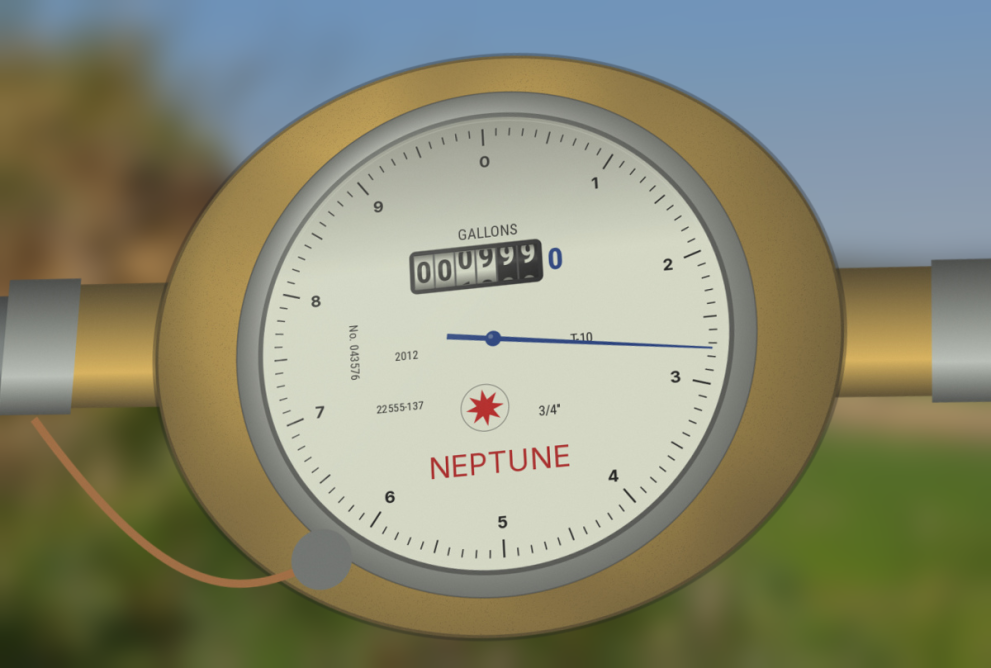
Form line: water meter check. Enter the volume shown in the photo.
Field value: 9992.7 gal
